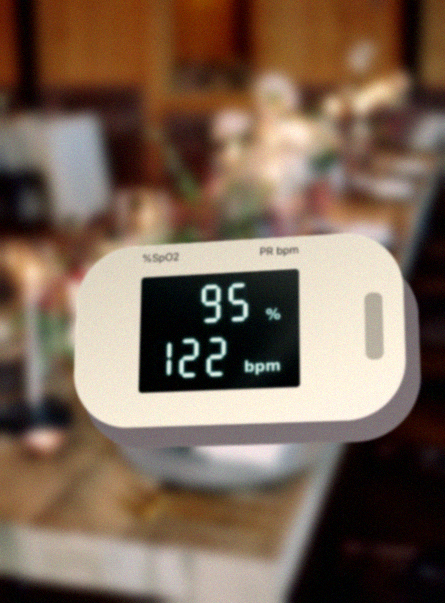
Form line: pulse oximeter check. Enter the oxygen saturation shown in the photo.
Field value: 95 %
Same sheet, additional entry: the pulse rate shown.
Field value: 122 bpm
